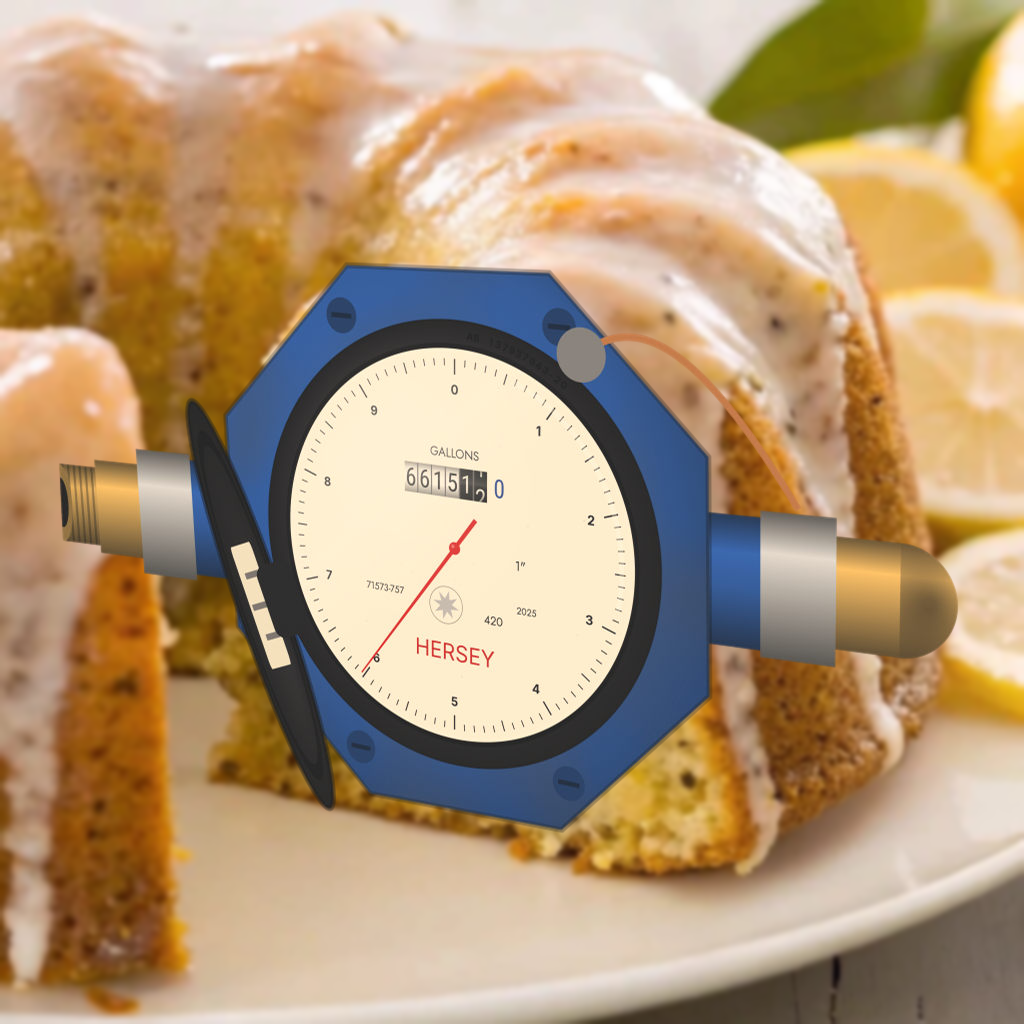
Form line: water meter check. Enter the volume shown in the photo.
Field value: 6615116.0 gal
